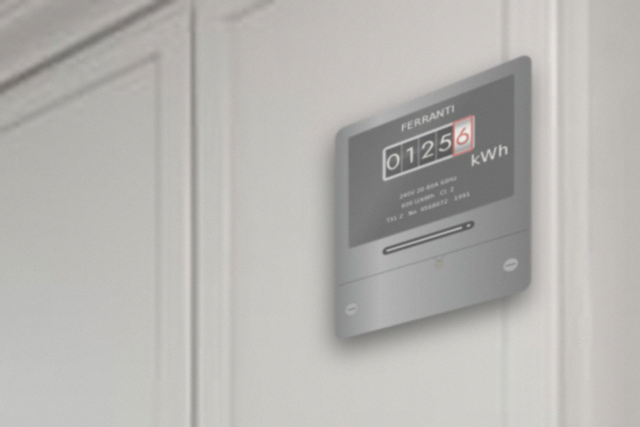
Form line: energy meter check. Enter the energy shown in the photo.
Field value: 125.6 kWh
